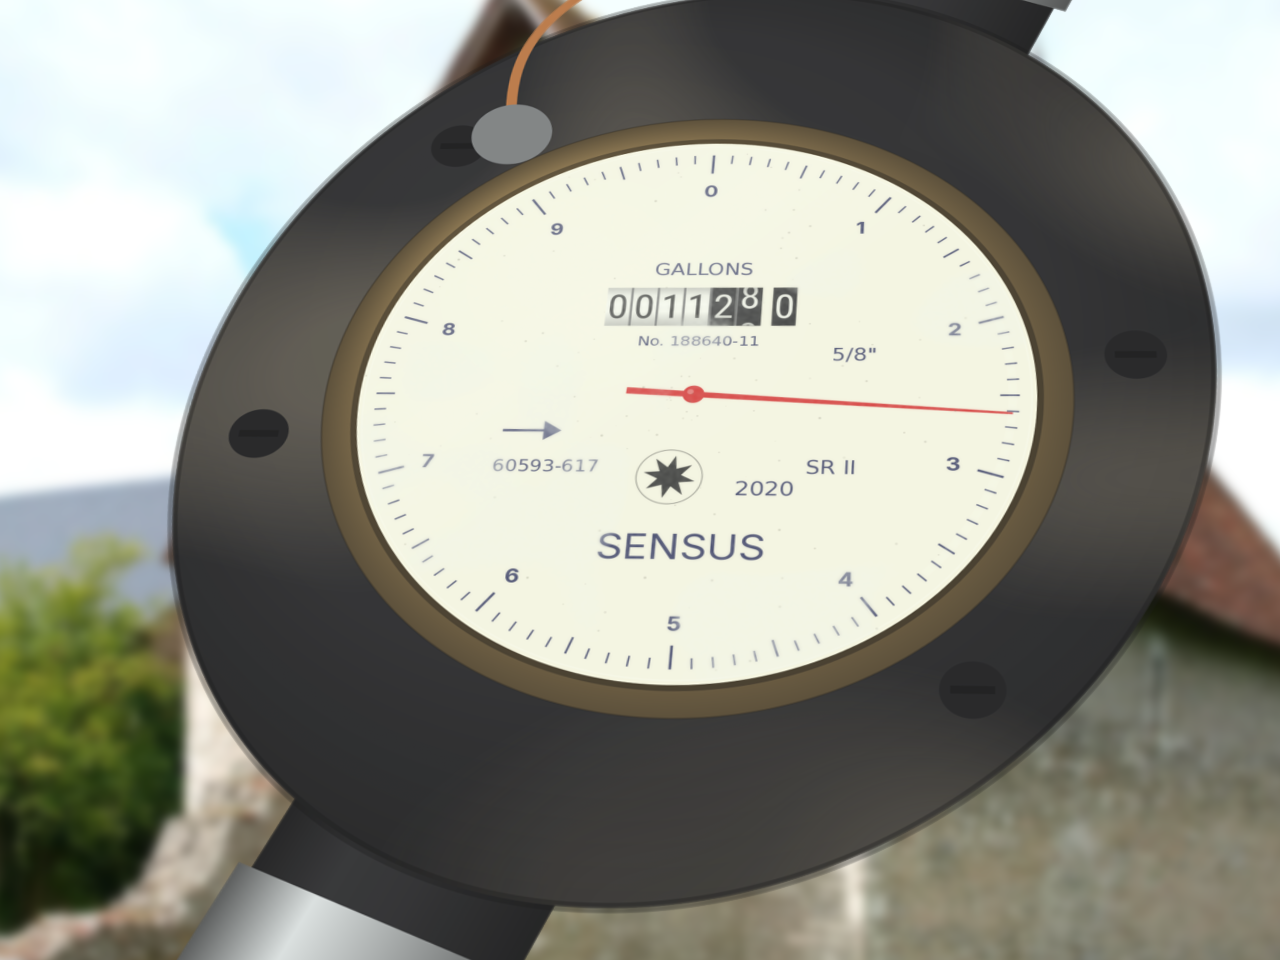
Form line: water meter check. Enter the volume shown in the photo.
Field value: 11282.6 gal
